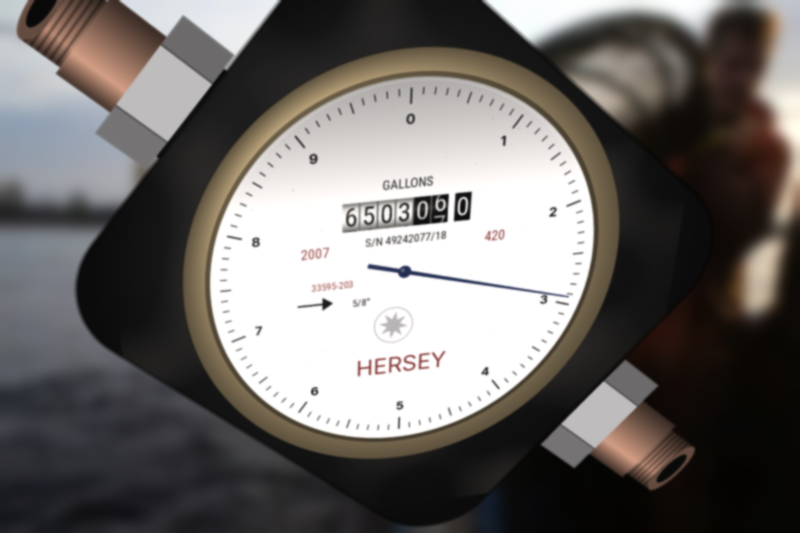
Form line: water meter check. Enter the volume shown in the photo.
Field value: 6503062.9 gal
